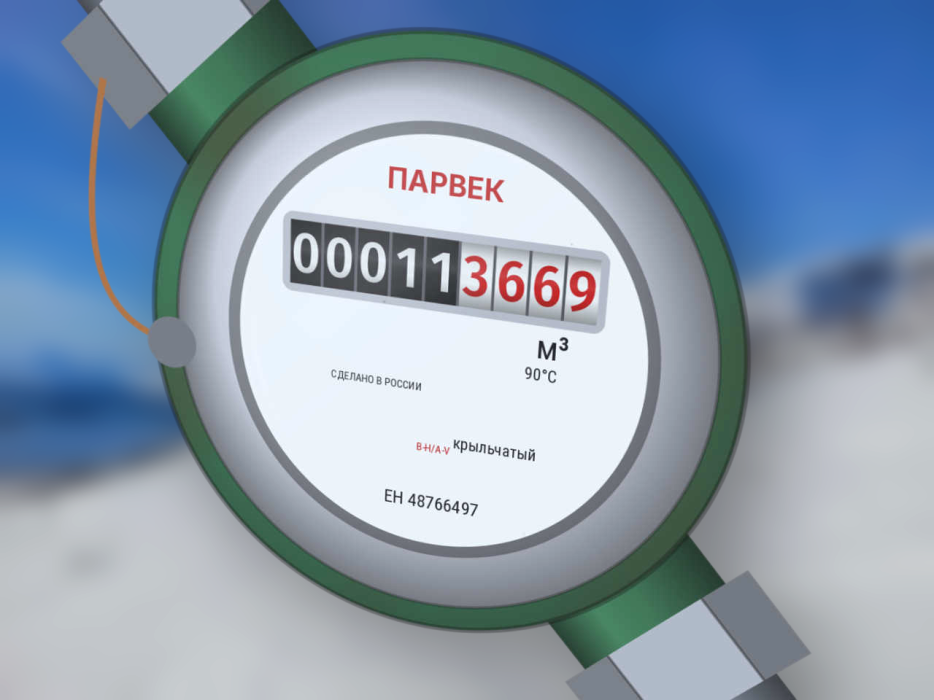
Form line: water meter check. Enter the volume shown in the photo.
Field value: 11.3669 m³
